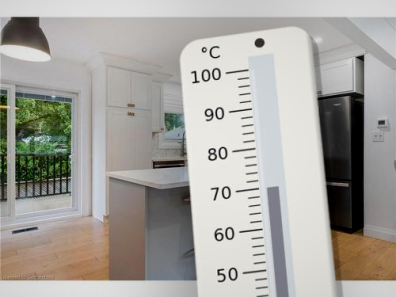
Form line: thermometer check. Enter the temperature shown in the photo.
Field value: 70 °C
